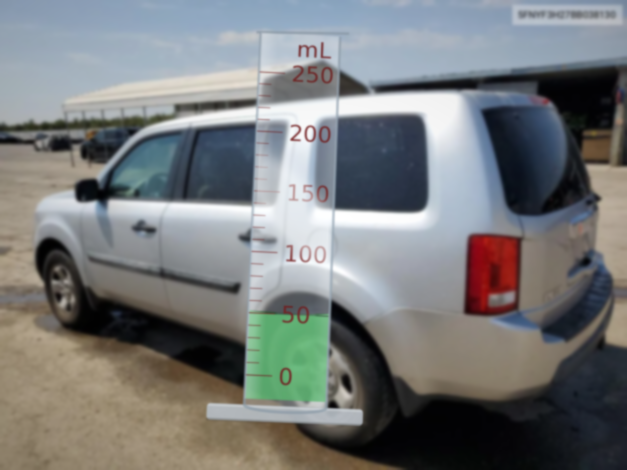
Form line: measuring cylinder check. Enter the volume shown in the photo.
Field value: 50 mL
